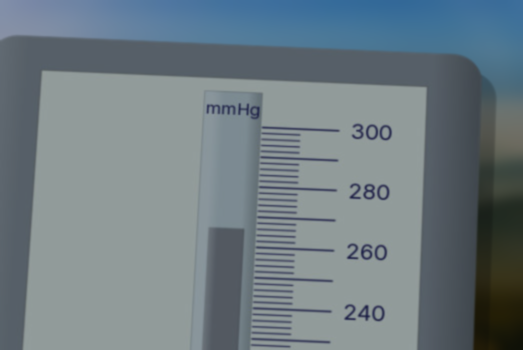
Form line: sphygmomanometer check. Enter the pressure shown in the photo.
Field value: 266 mmHg
